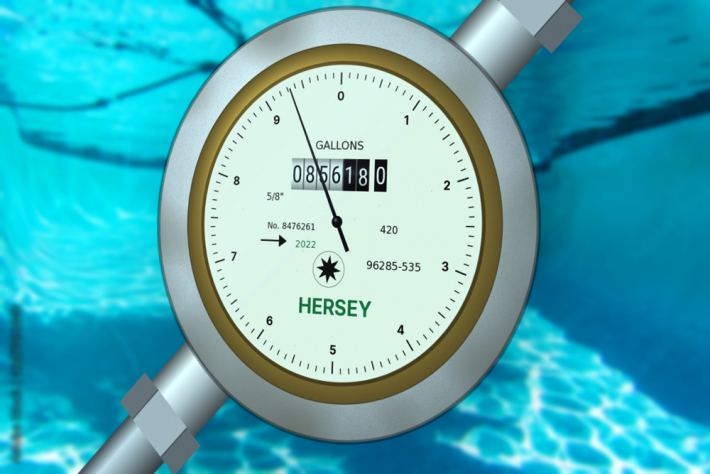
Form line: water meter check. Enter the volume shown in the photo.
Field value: 856179.3 gal
